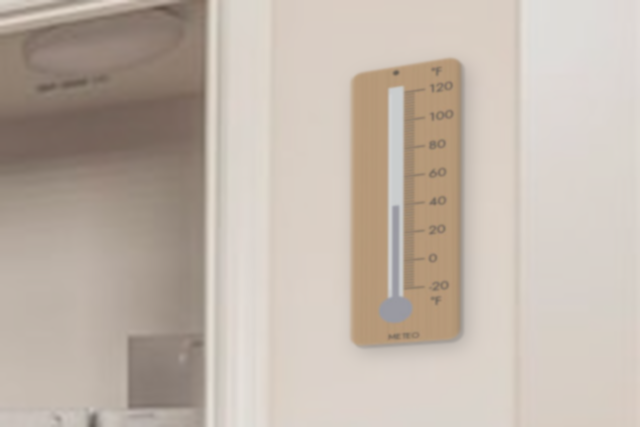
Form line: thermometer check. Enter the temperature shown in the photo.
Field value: 40 °F
